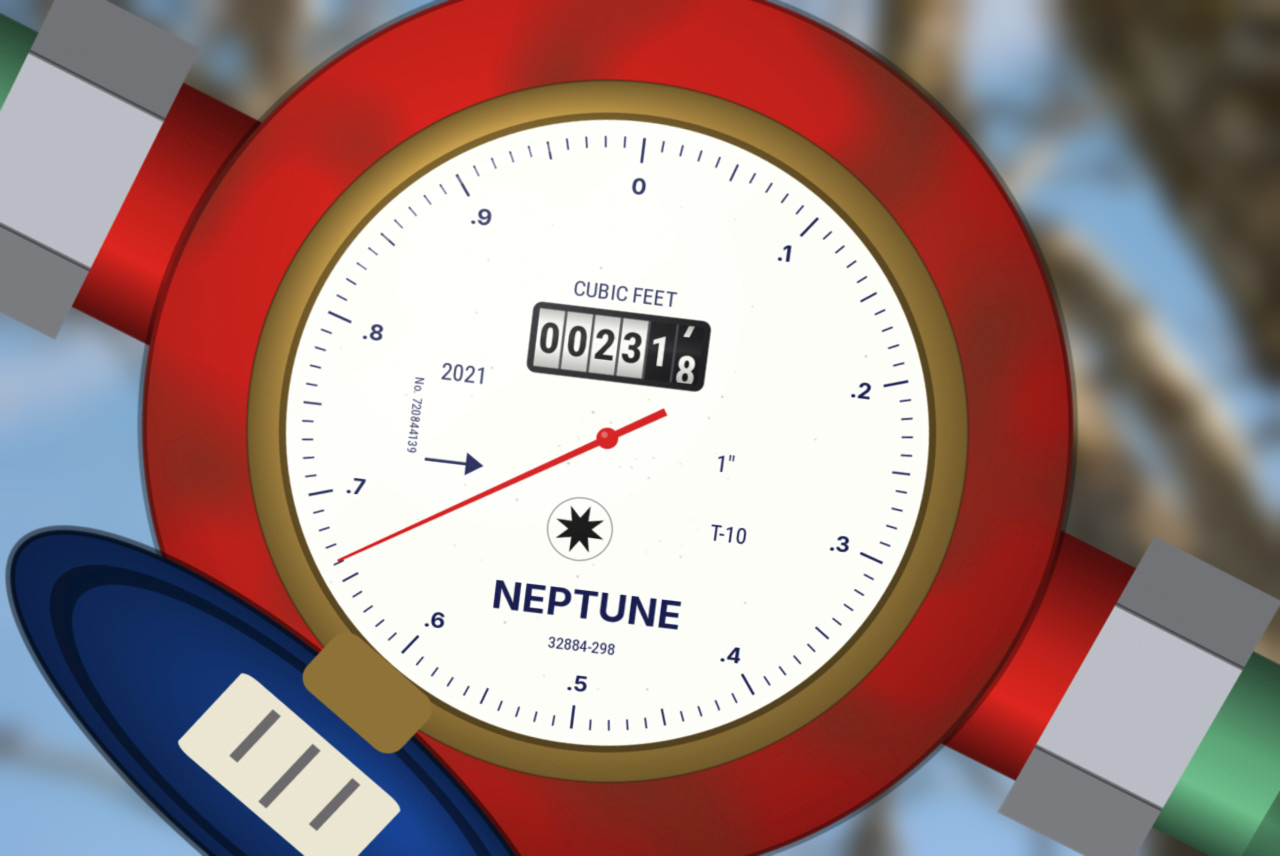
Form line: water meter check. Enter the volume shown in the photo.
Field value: 2317.66 ft³
